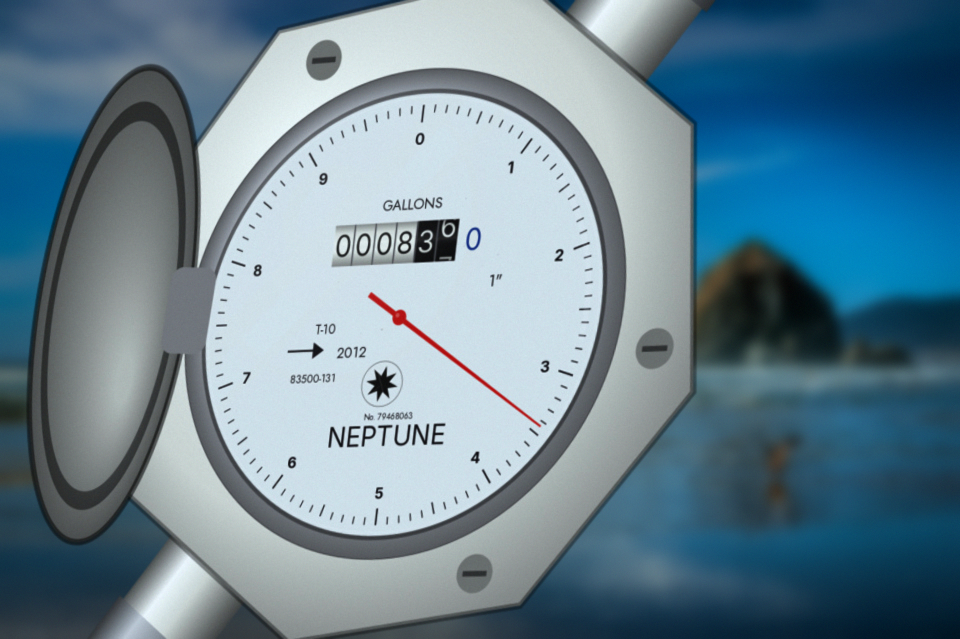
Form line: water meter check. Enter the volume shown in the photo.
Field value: 8363.4 gal
